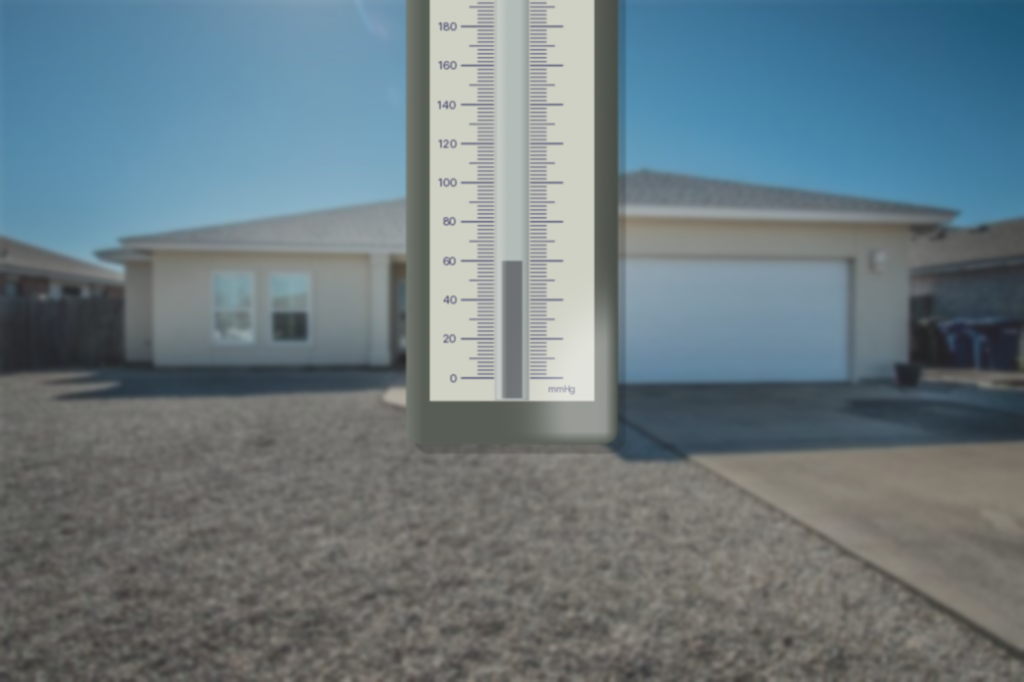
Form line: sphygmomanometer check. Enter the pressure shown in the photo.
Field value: 60 mmHg
